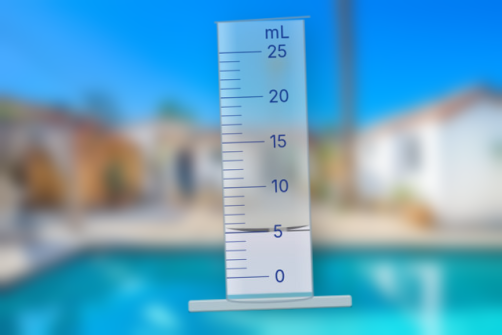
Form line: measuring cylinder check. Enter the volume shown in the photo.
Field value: 5 mL
